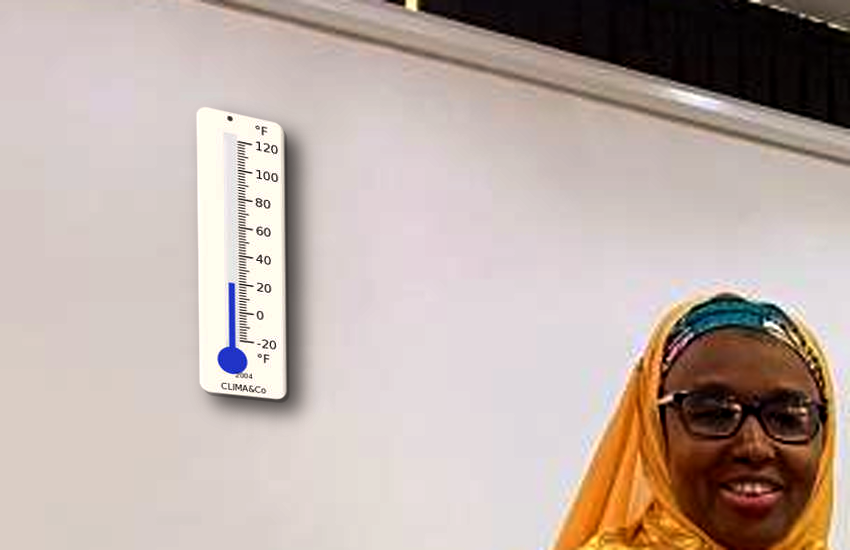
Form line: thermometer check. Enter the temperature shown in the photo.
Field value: 20 °F
